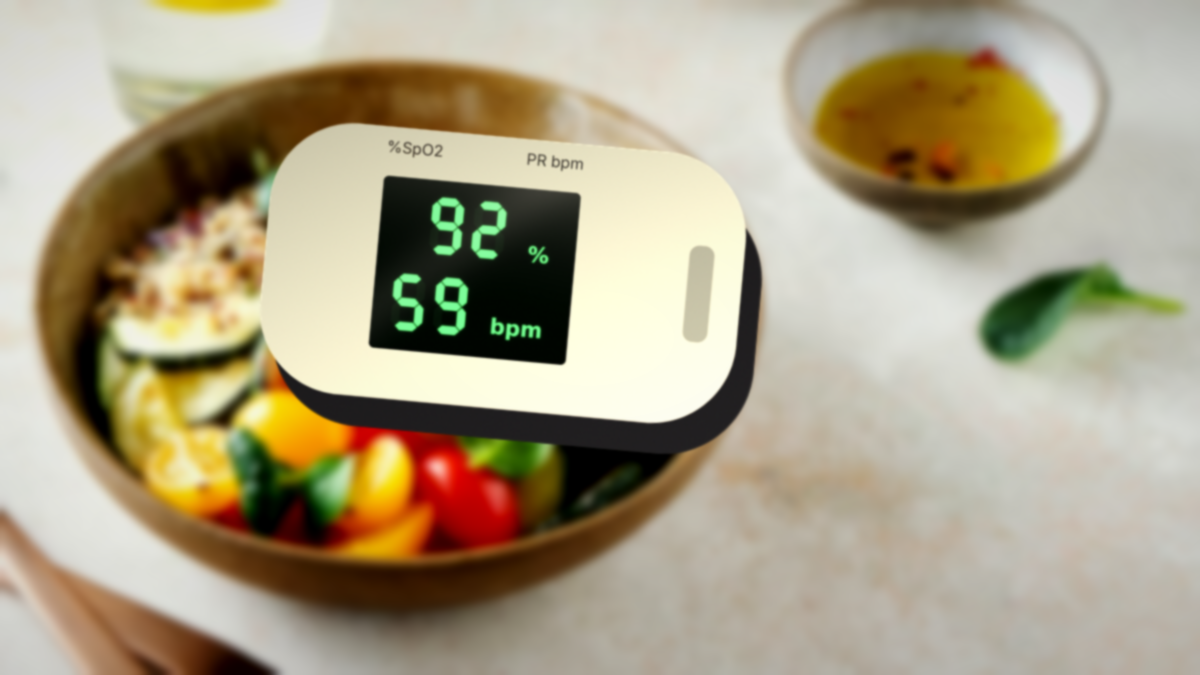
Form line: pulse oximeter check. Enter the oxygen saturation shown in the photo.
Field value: 92 %
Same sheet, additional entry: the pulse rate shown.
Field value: 59 bpm
